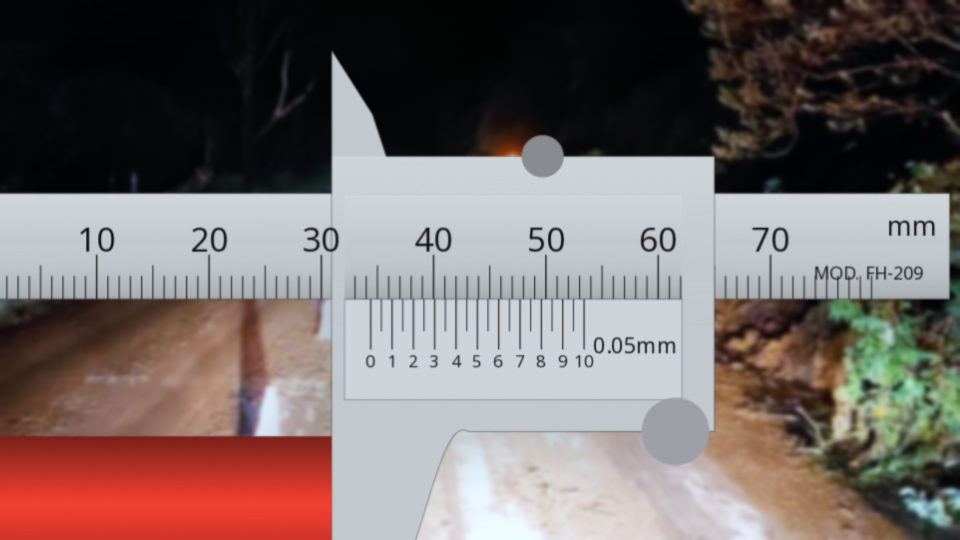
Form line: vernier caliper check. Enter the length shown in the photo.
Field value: 34.4 mm
